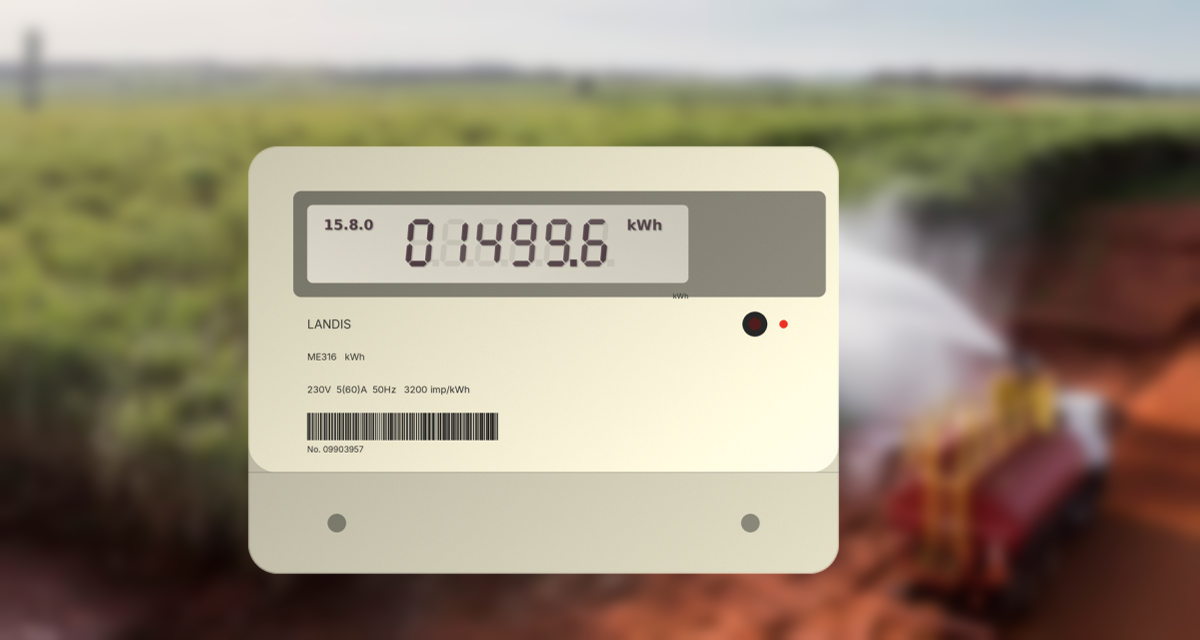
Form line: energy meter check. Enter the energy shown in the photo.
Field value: 1499.6 kWh
